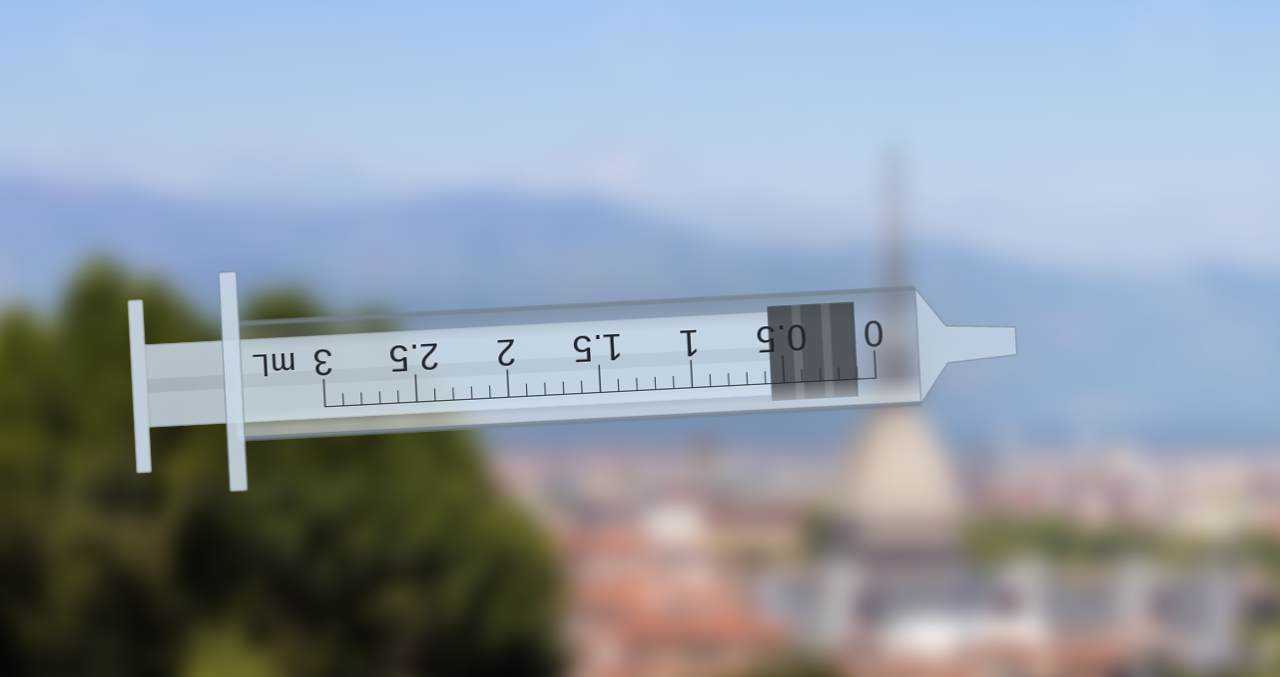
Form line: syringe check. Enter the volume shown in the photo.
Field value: 0.1 mL
